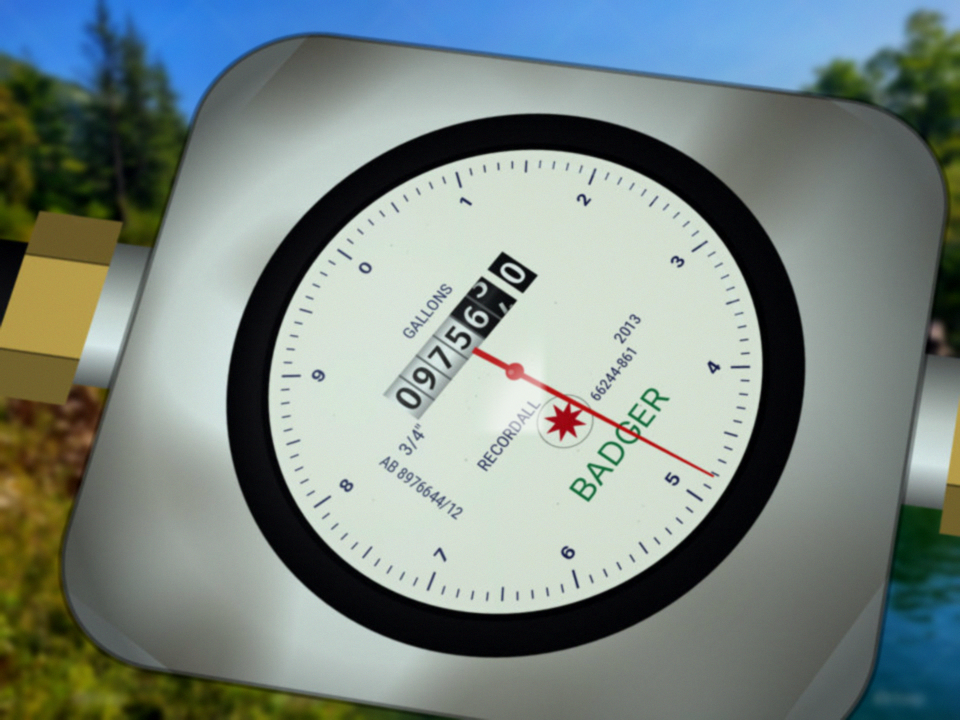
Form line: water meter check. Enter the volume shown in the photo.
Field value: 975634.8 gal
